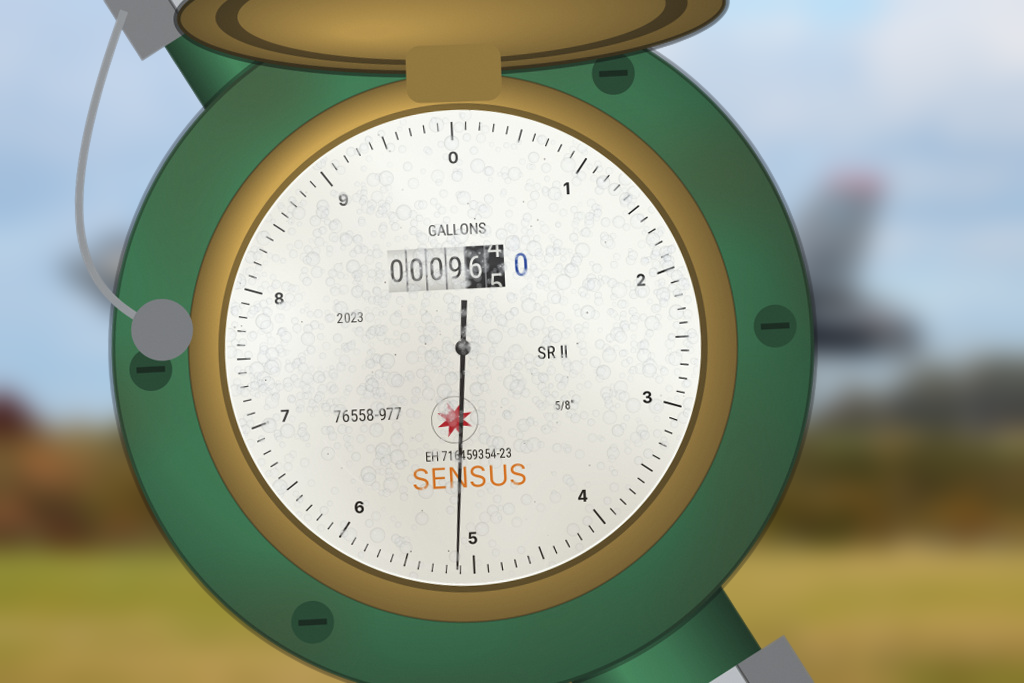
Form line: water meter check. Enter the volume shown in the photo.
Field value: 9645.1 gal
